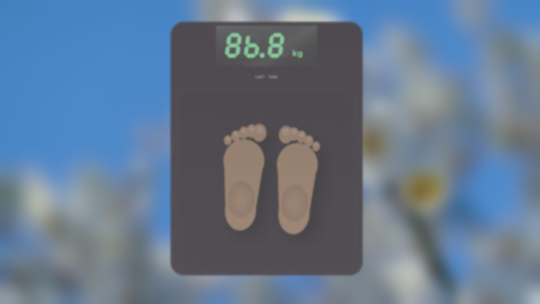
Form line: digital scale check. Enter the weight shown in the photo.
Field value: 86.8 kg
